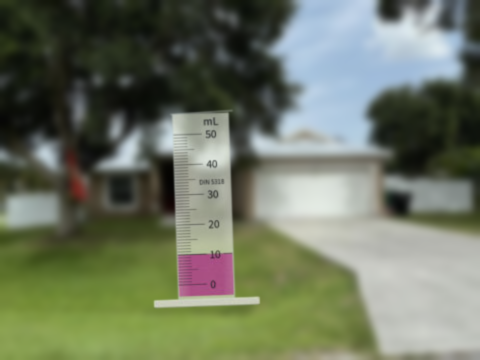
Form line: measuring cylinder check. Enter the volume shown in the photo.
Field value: 10 mL
